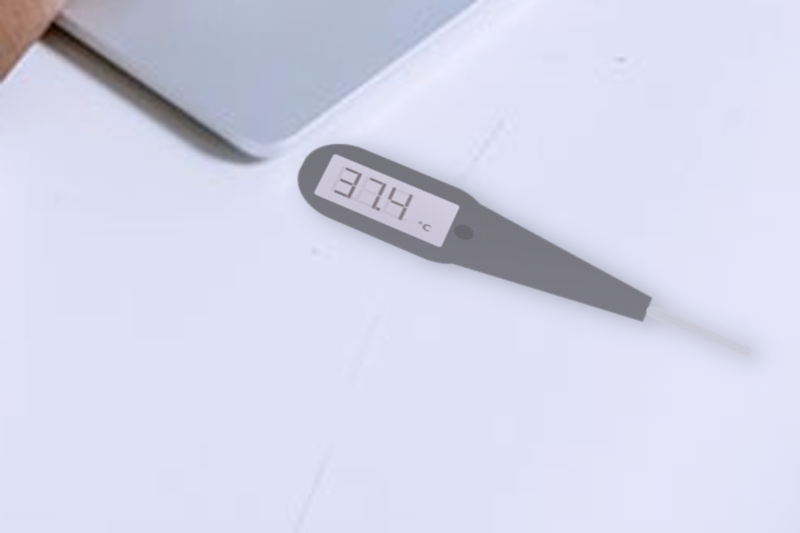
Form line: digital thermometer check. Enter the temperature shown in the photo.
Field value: 37.4 °C
